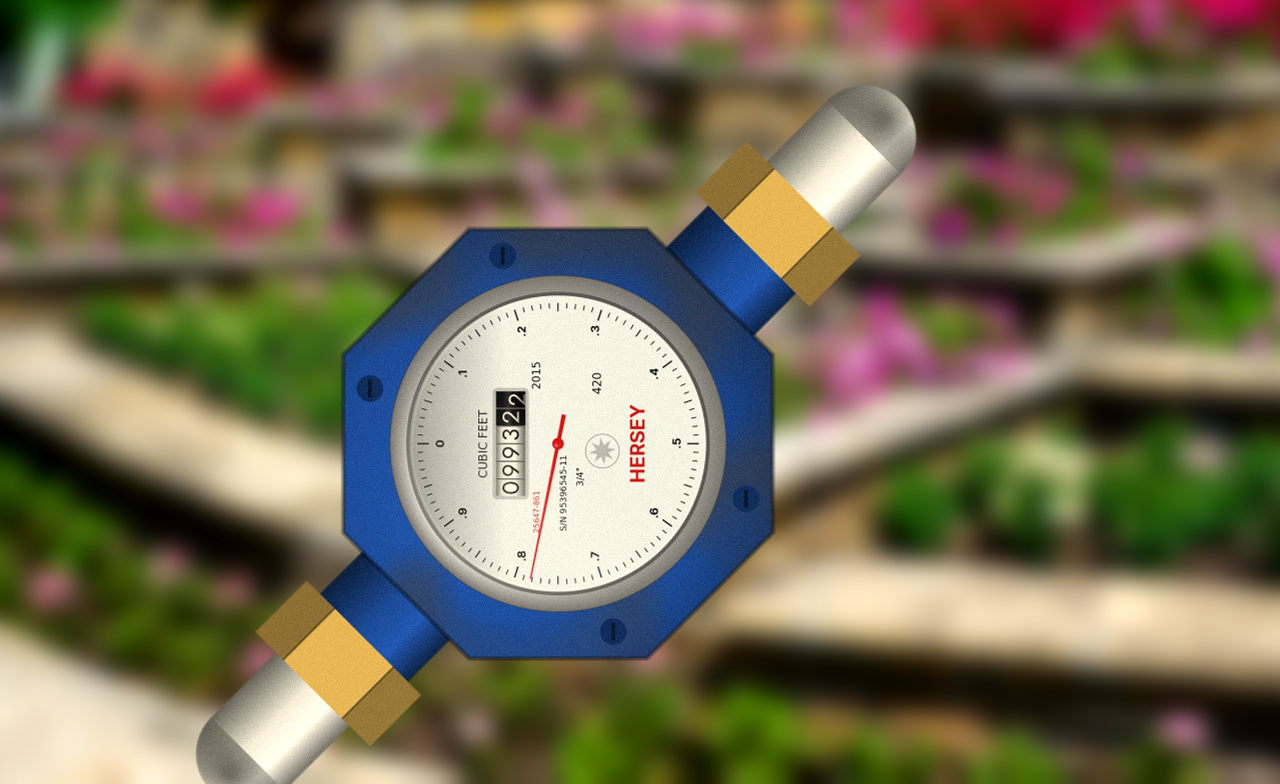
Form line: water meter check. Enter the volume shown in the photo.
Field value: 99321.78 ft³
